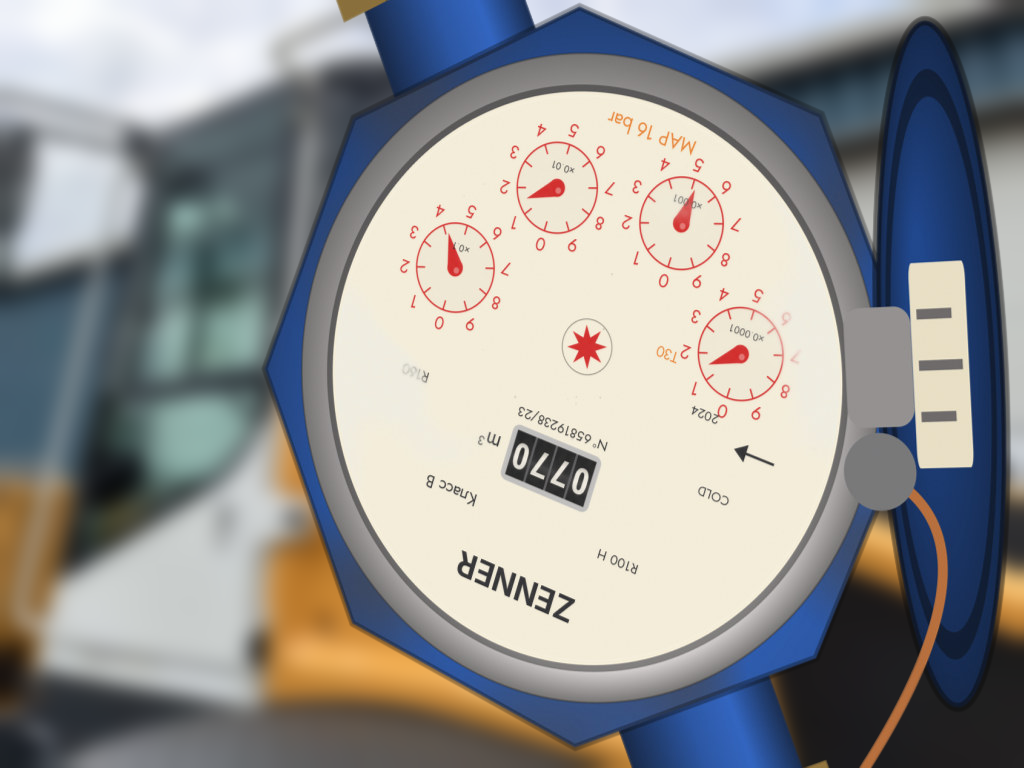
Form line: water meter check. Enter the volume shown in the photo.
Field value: 770.4151 m³
